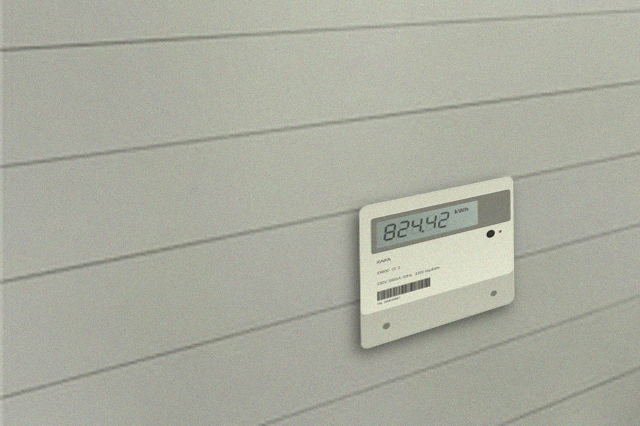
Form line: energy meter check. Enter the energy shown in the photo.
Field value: 824.42 kWh
